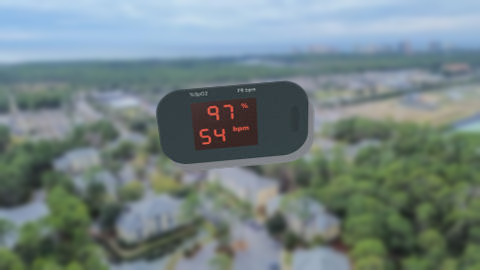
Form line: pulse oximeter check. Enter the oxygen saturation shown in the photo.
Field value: 97 %
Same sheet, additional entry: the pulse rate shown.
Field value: 54 bpm
